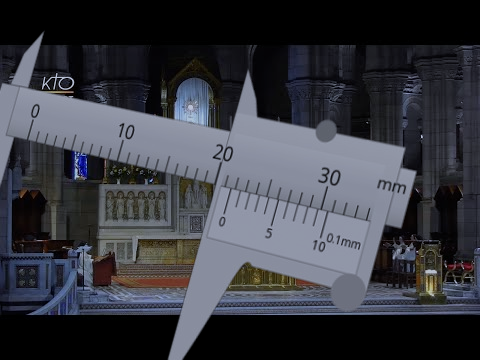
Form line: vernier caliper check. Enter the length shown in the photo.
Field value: 21.6 mm
